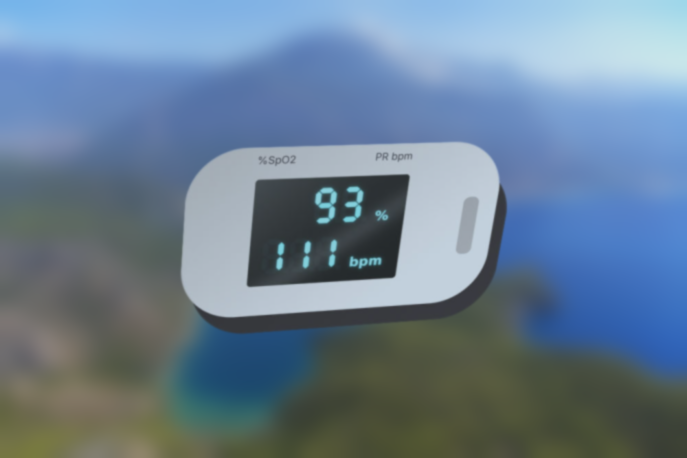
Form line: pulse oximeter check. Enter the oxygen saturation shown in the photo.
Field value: 93 %
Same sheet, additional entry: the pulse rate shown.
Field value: 111 bpm
